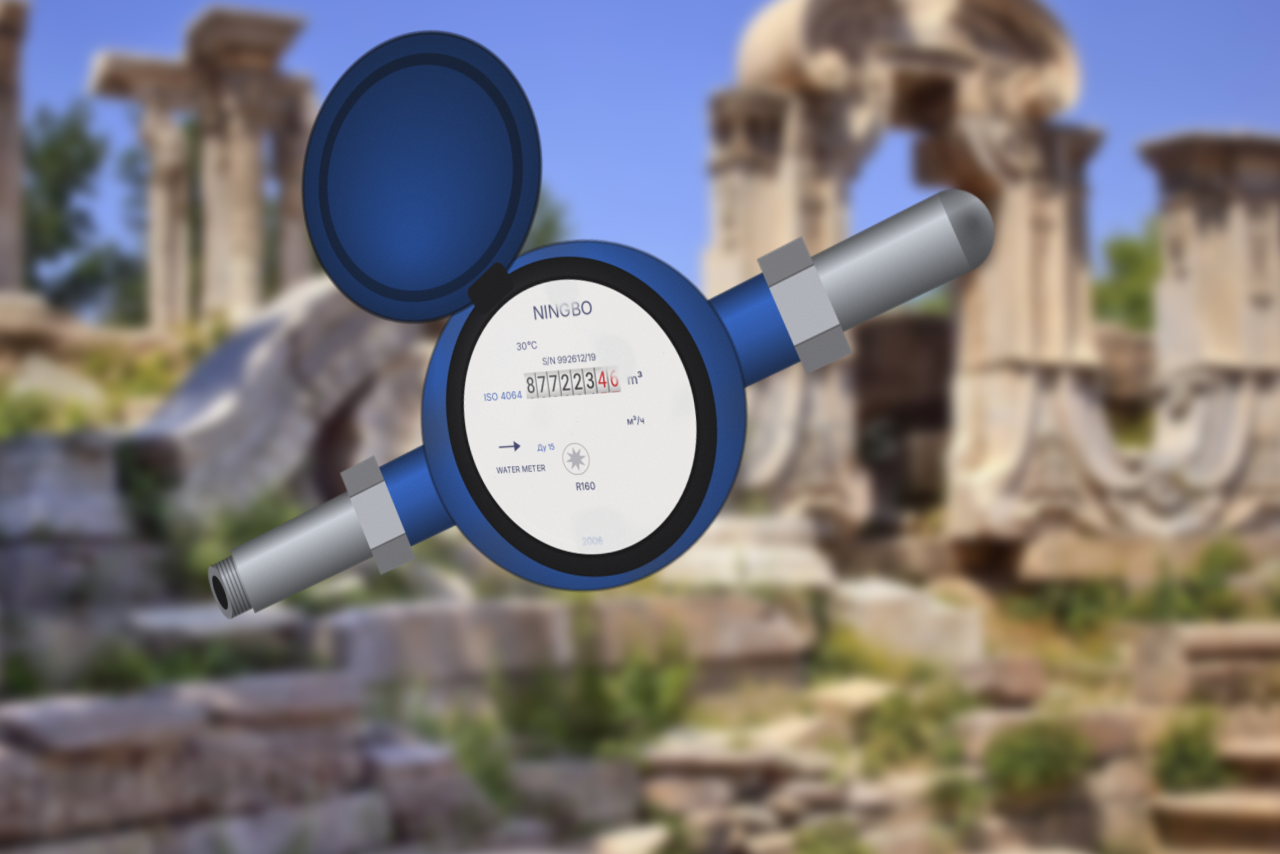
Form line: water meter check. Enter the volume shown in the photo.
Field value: 877223.46 m³
